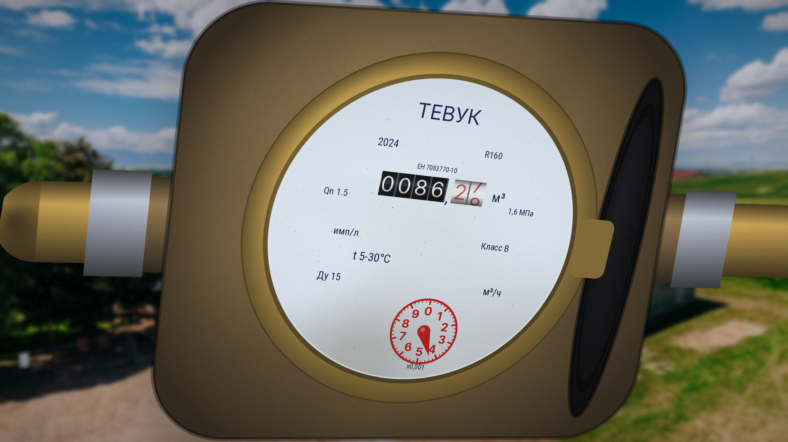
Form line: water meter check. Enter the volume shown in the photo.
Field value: 86.274 m³
